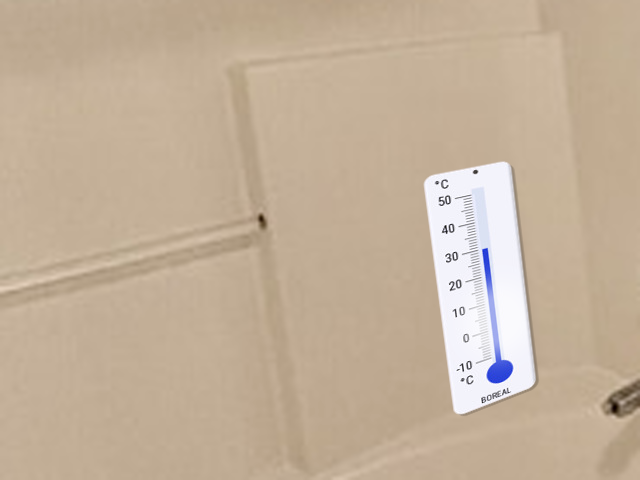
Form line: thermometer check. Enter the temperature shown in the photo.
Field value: 30 °C
